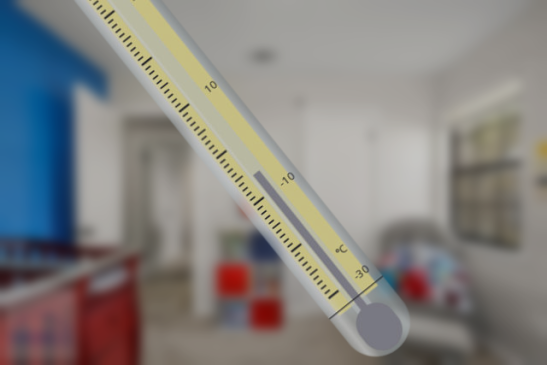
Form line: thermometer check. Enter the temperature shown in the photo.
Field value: -6 °C
